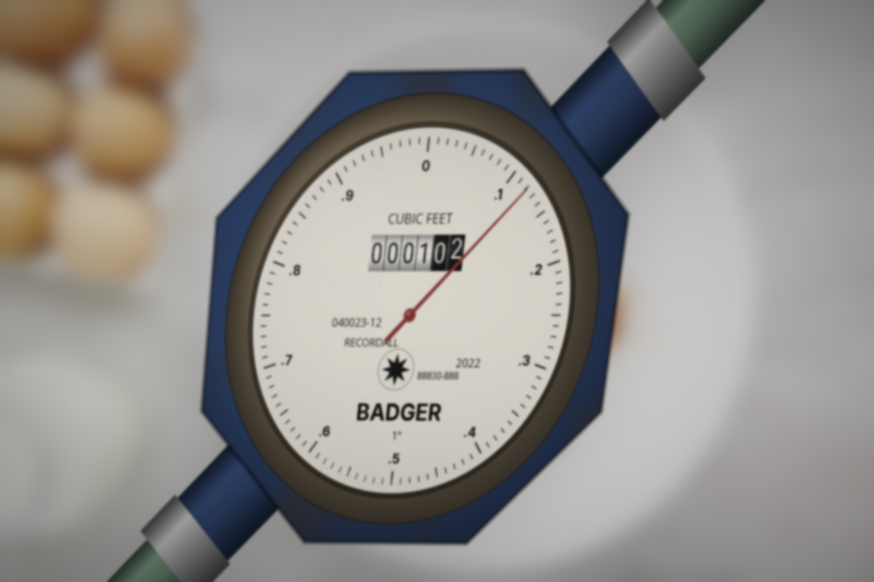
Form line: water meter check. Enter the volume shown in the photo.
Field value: 102.12 ft³
